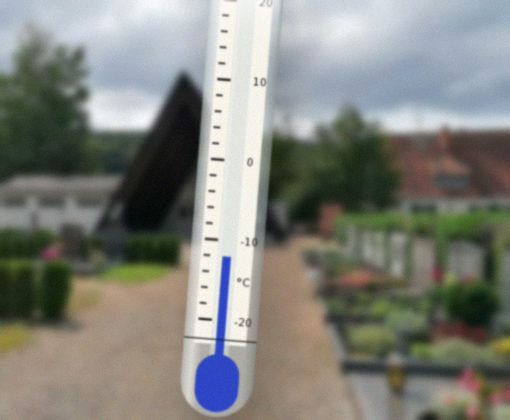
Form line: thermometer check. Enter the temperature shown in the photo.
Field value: -12 °C
